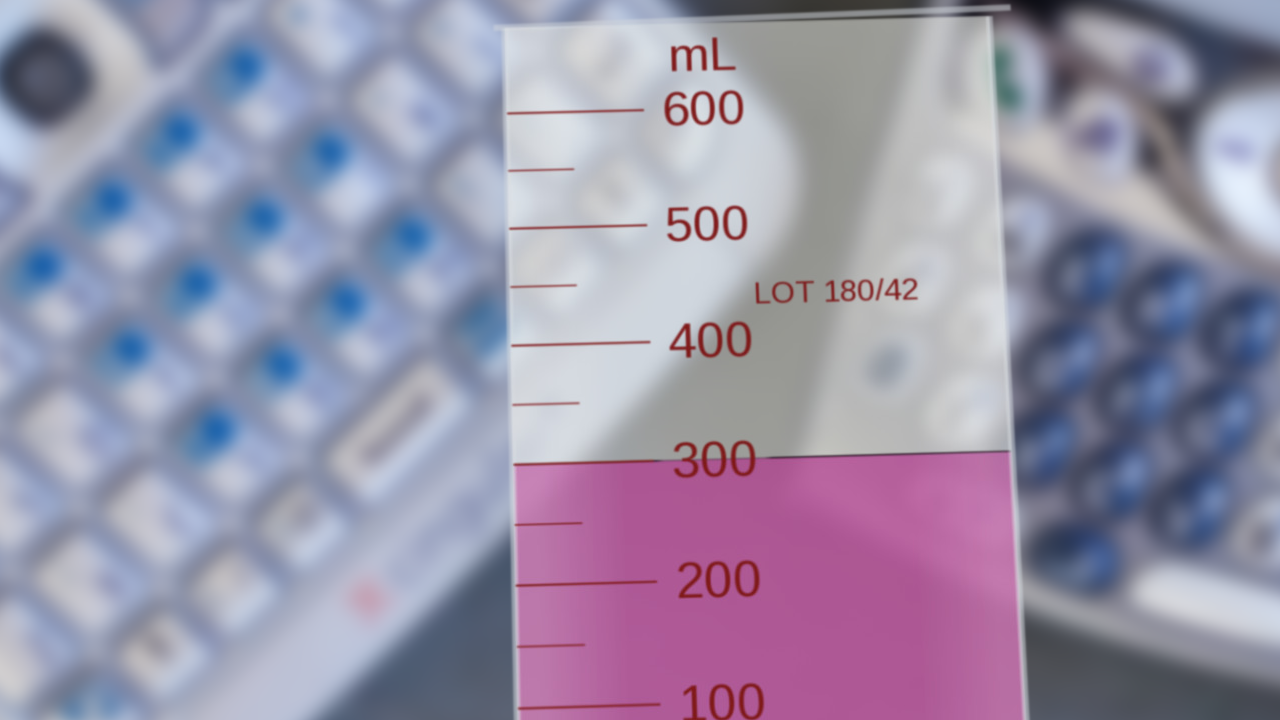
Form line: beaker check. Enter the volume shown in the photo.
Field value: 300 mL
